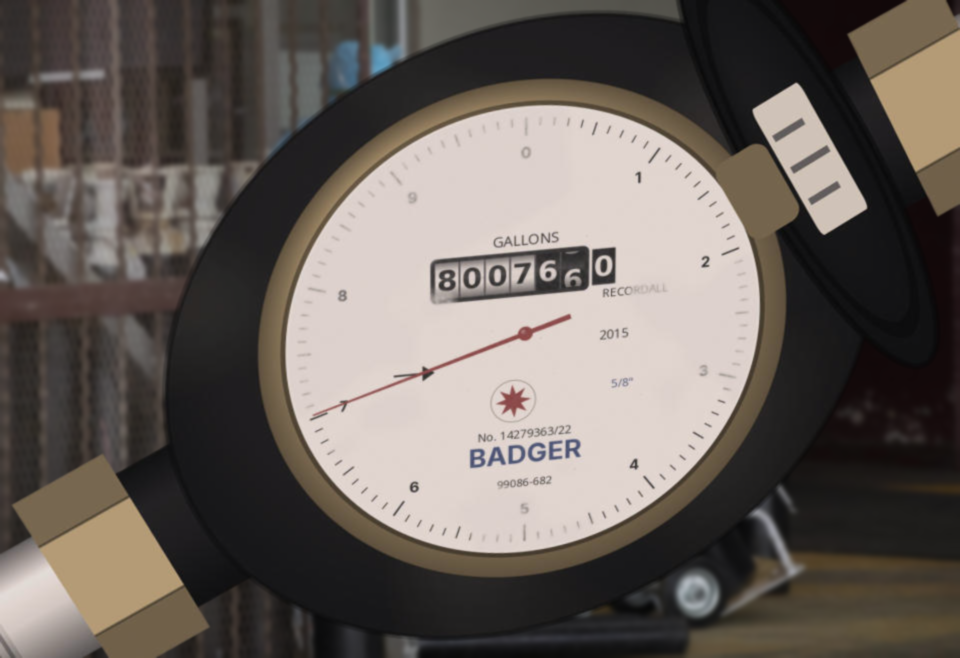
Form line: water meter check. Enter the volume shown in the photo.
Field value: 8007657.0 gal
